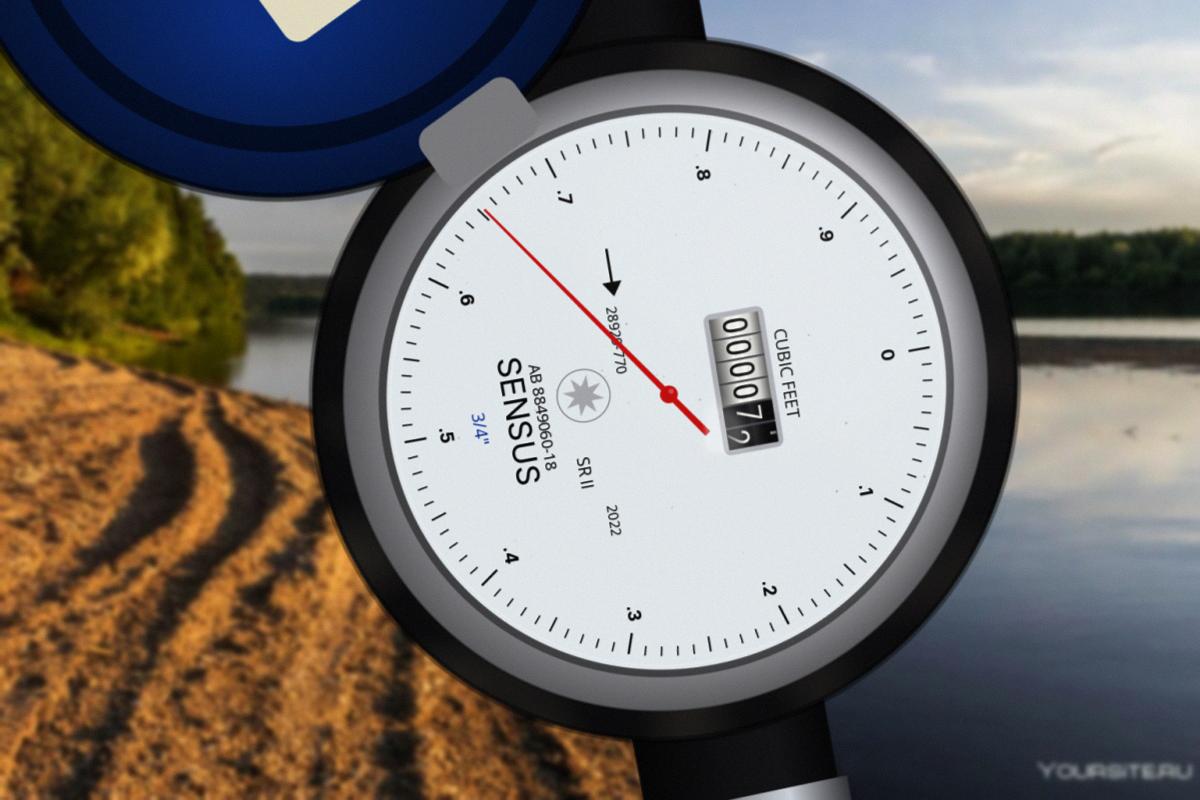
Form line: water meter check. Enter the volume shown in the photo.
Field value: 71.65 ft³
